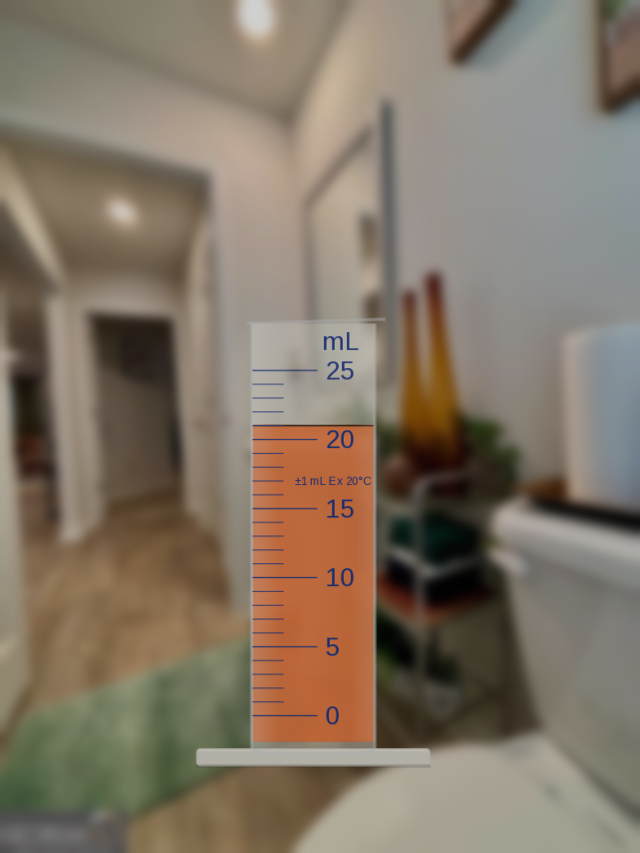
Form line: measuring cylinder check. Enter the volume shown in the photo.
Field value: 21 mL
